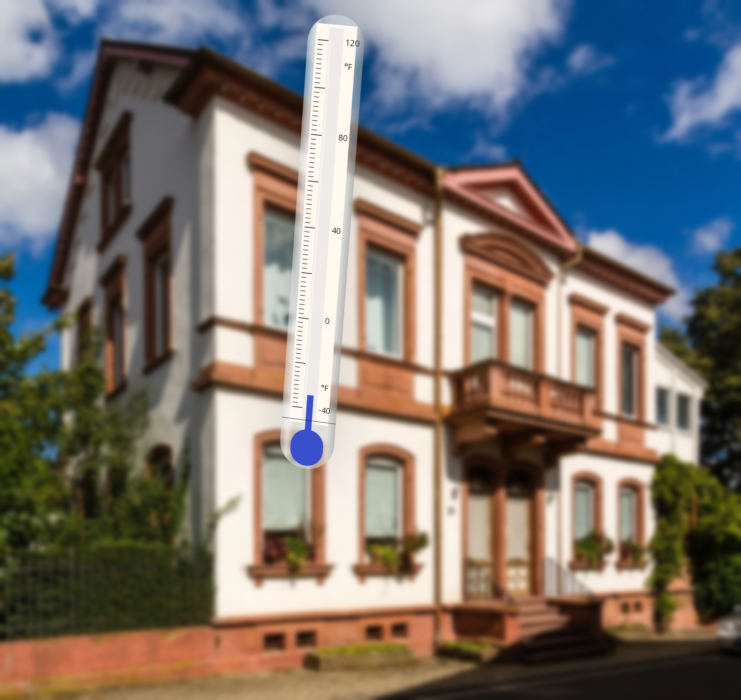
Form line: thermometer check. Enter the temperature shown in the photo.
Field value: -34 °F
